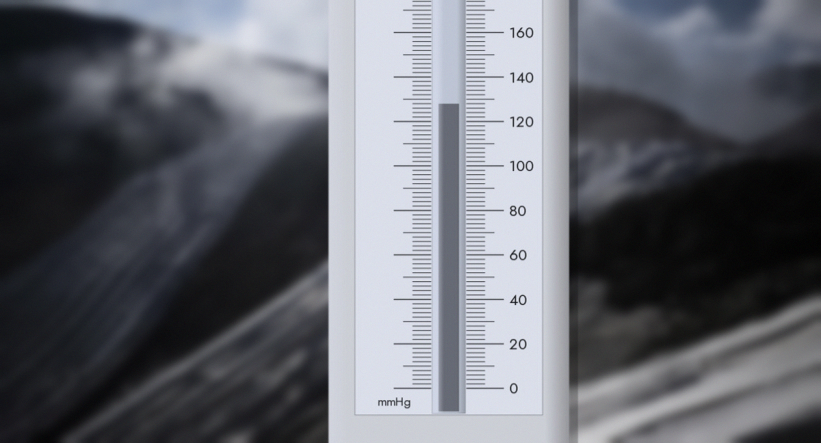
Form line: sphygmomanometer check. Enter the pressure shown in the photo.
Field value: 128 mmHg
